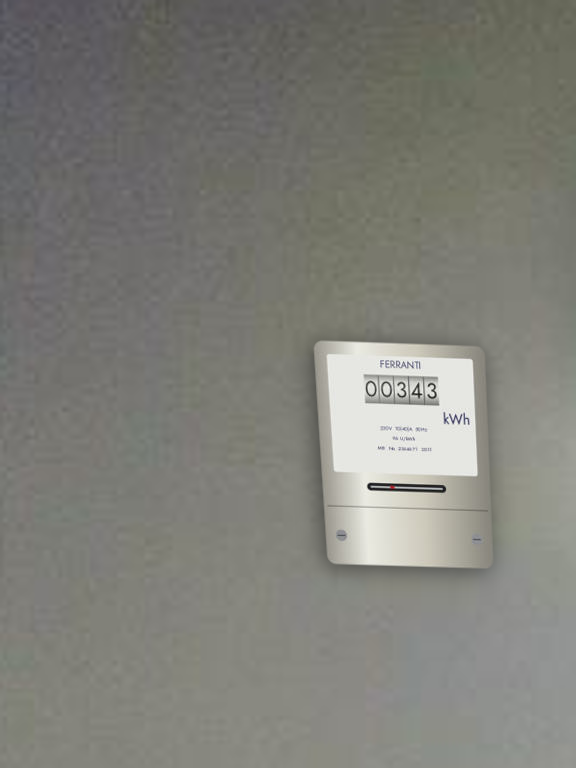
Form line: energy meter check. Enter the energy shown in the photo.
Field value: 343 kWh
